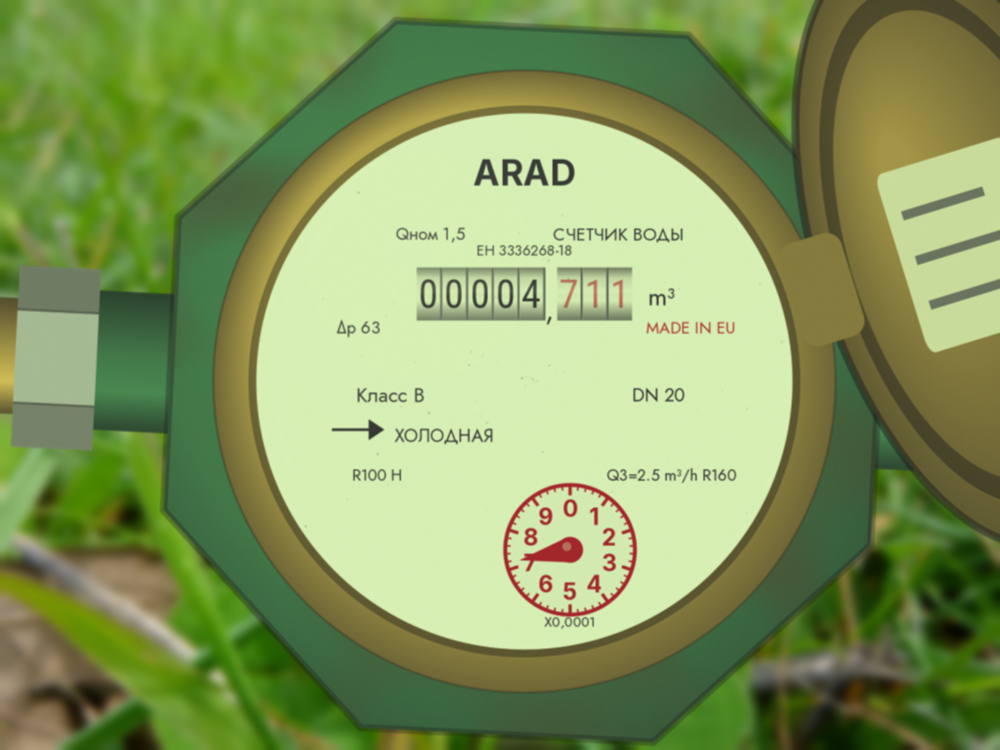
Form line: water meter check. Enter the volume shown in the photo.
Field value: 4.7117 m³
